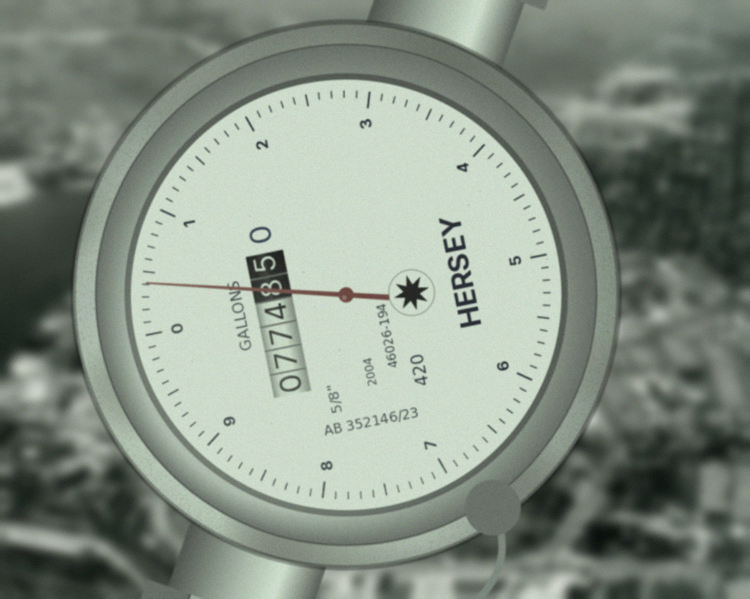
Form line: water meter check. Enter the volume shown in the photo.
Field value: 774850.4 gal
